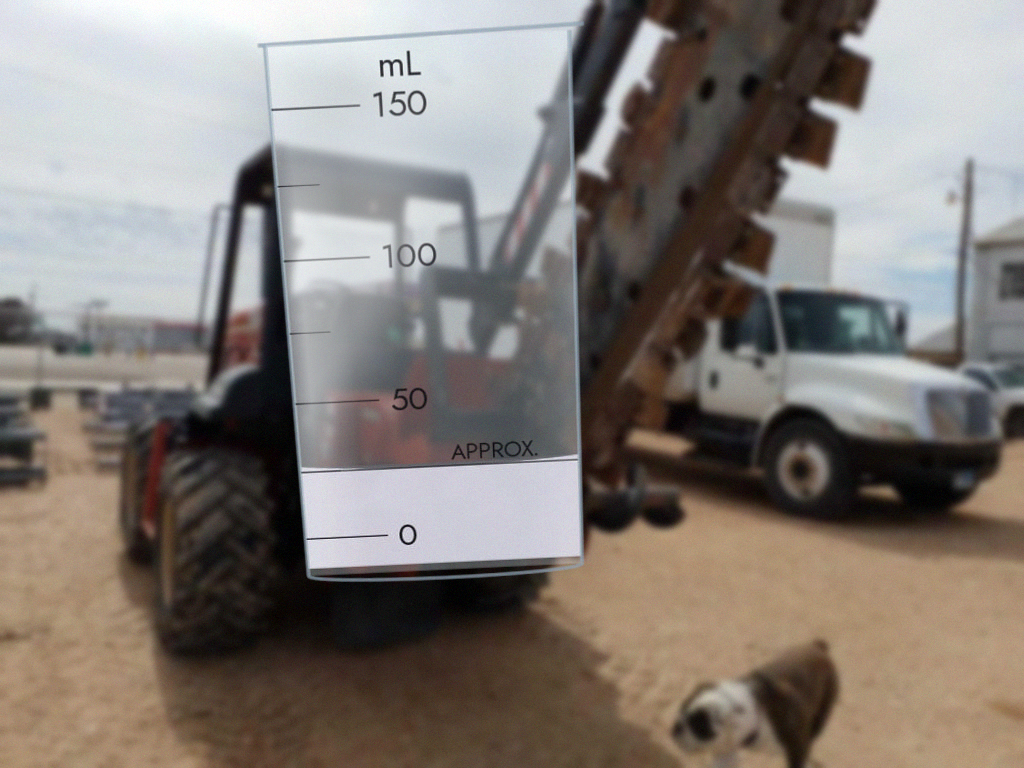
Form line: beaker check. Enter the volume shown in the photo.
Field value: 25 mL
